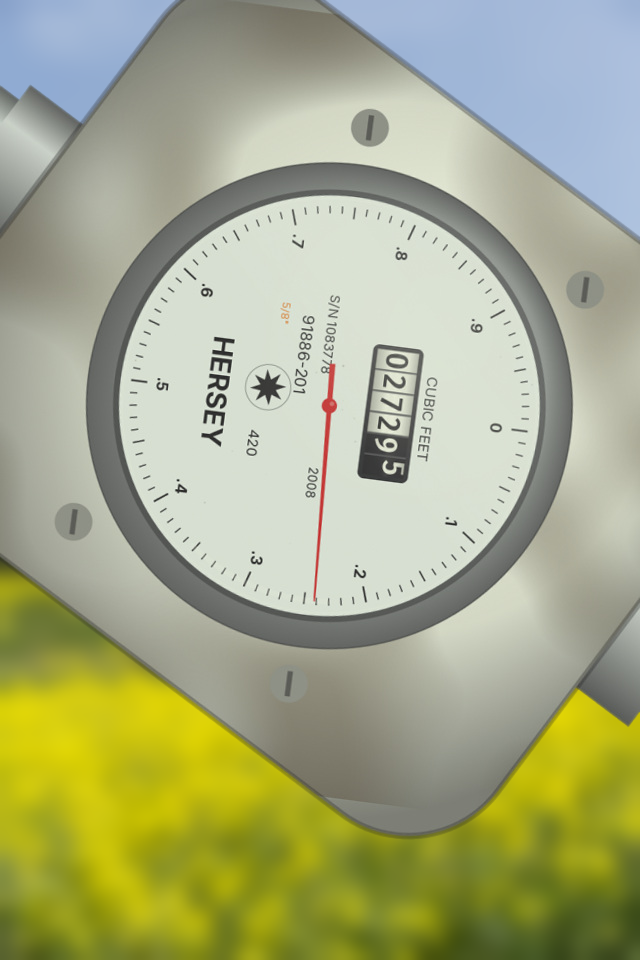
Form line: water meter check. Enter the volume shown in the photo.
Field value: 27295.24 ft³
